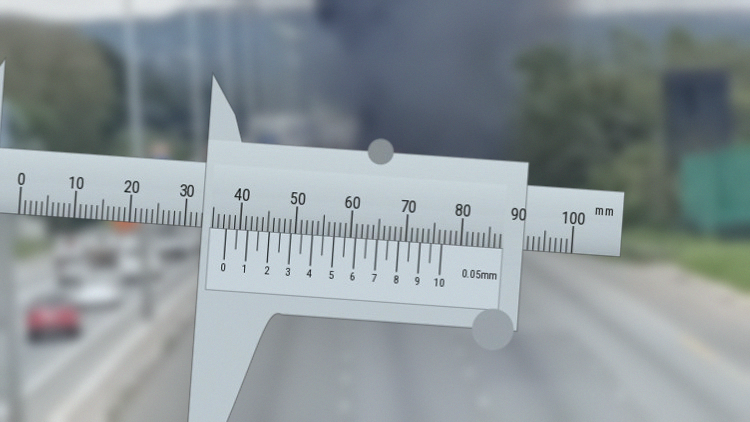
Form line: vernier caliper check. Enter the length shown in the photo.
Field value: 37.5 mm
